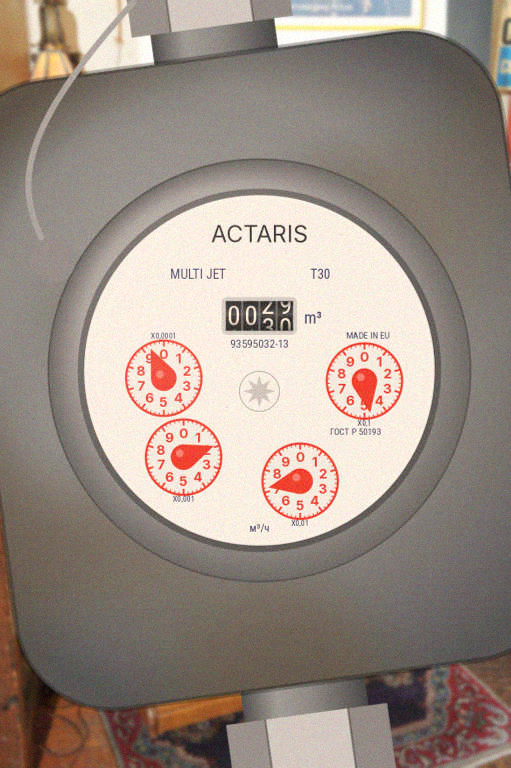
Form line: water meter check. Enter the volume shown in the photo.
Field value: 29.4719 m³
